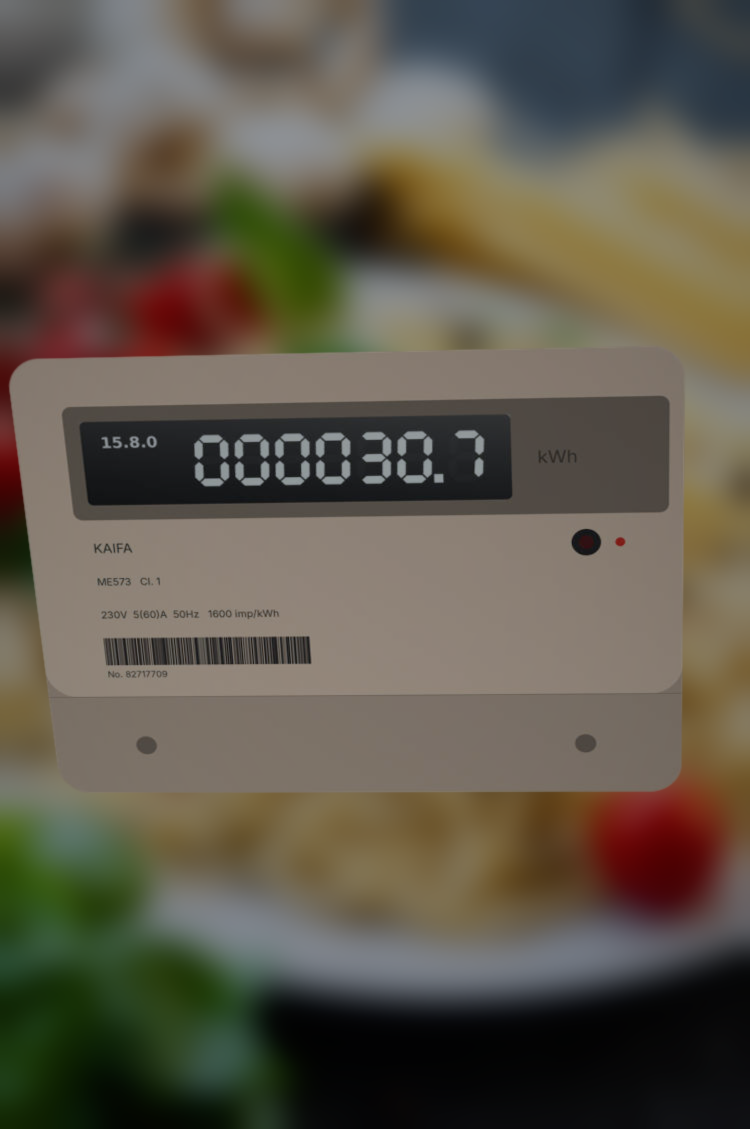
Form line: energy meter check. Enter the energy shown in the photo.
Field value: 30.7 kWh
